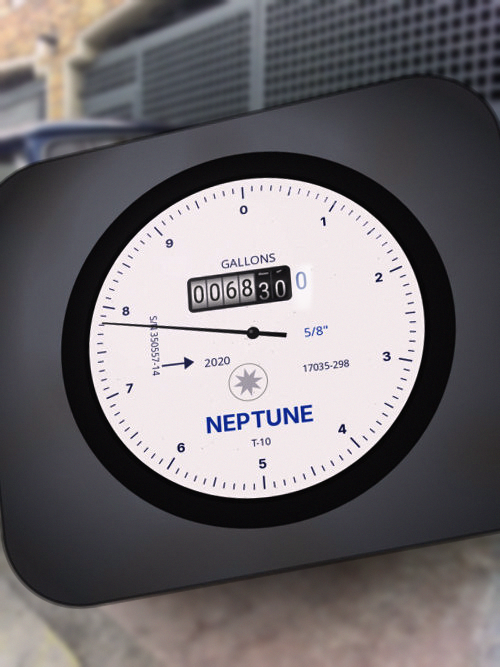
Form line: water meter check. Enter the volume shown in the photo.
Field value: 68297.8 gal
